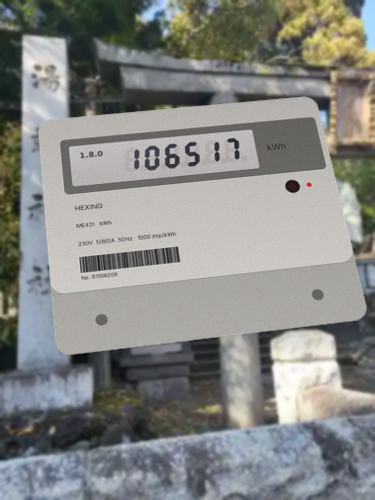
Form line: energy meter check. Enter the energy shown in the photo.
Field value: 106517 kWh
